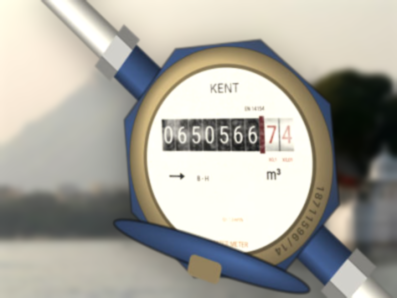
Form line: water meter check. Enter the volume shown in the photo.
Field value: 650566.74 m³
